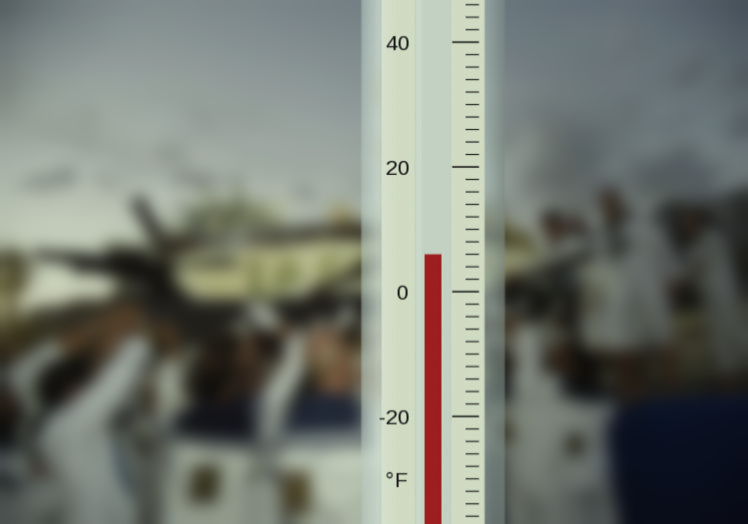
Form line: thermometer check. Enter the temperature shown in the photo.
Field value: 6 °F
